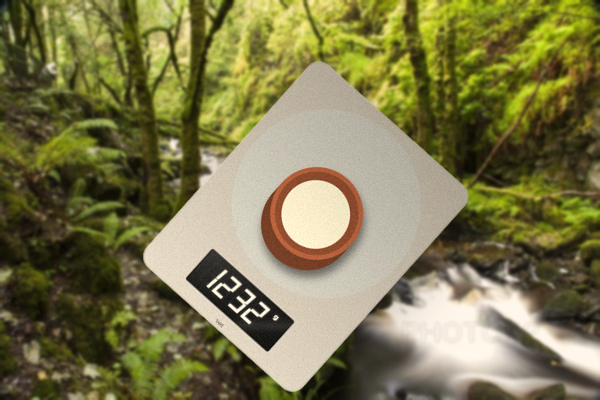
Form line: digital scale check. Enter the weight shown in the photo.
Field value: 1232 g
